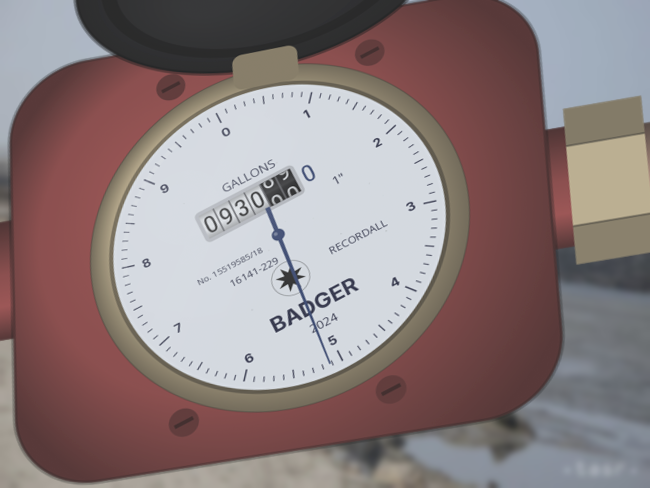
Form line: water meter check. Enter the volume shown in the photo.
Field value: 930895.1 gal
